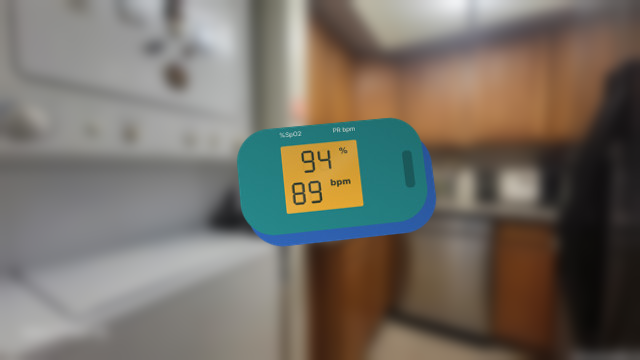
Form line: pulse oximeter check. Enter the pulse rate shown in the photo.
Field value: 89 bpm
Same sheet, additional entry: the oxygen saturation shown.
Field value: 94 %
